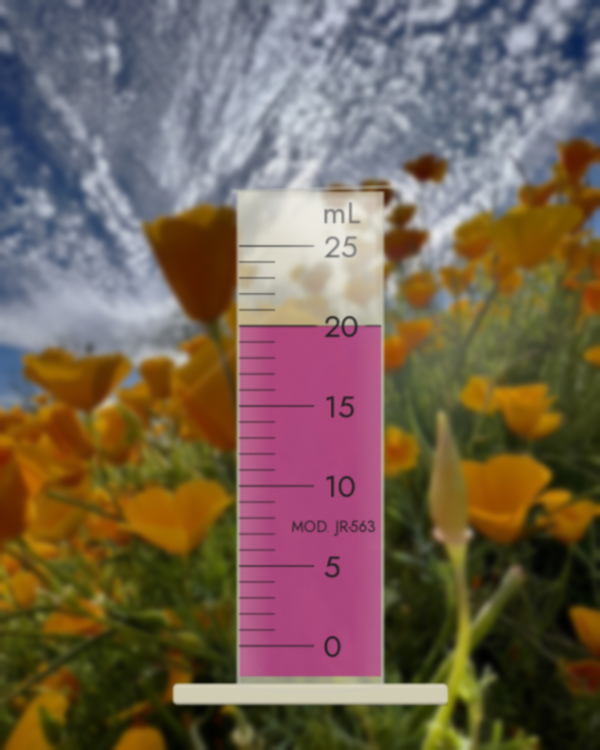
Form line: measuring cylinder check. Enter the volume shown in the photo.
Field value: 20 mL
